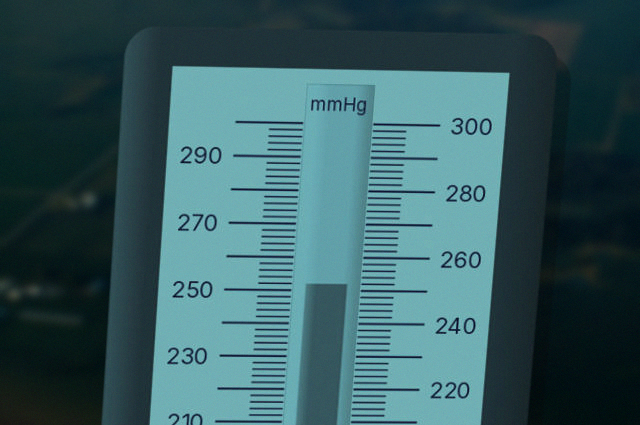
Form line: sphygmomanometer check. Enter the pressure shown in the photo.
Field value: 252 mmHg
